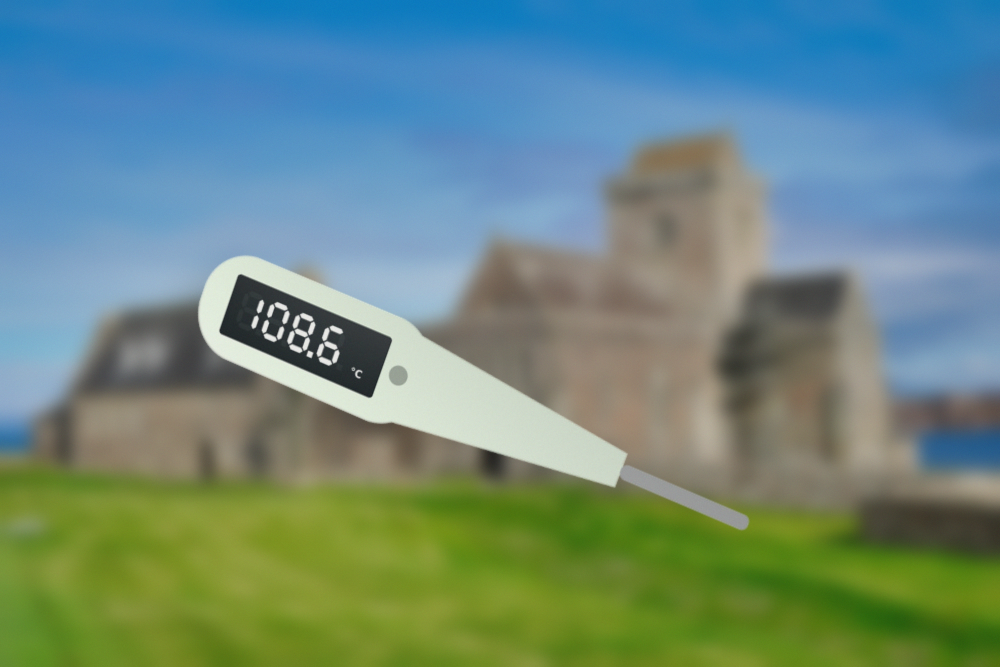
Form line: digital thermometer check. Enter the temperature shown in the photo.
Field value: 108.6 °C
